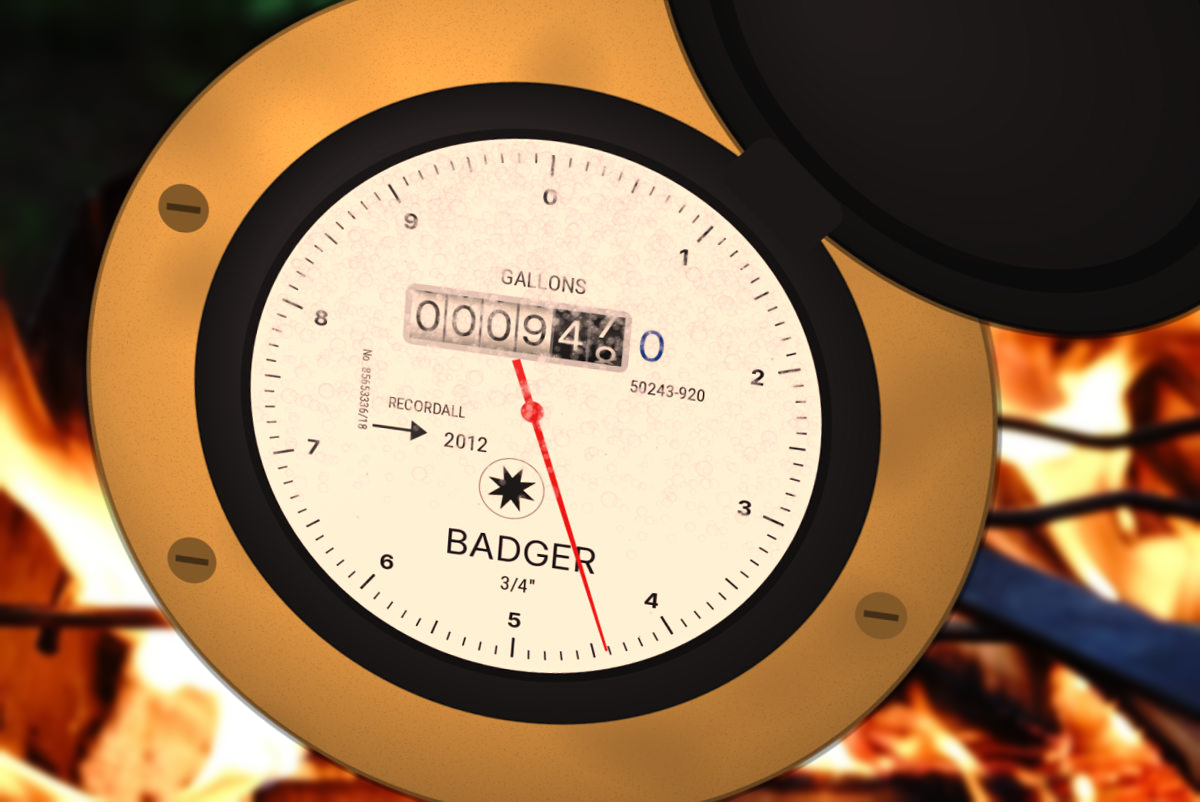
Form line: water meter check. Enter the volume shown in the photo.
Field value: 9474.4 gal
